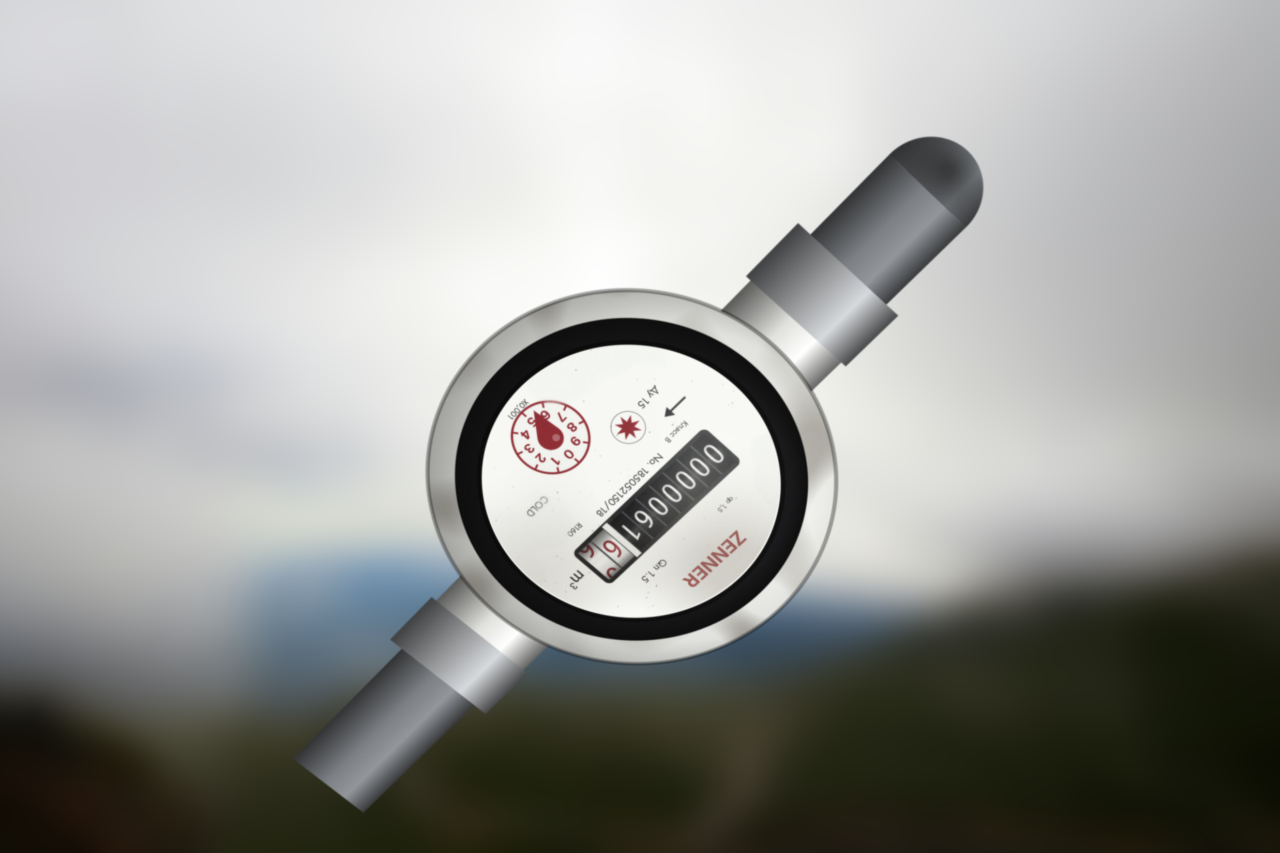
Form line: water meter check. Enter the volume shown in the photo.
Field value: 61.655 m³
